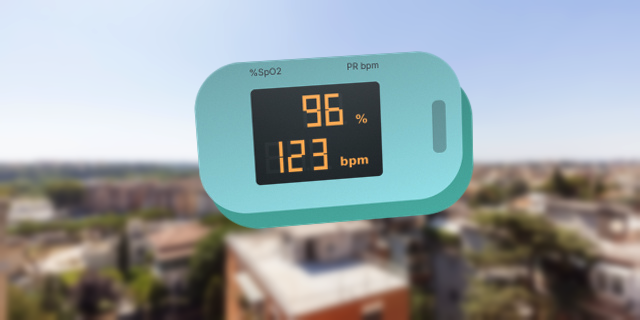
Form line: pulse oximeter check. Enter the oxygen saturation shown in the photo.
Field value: 96 %
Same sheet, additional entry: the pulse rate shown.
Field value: 123 bpm
